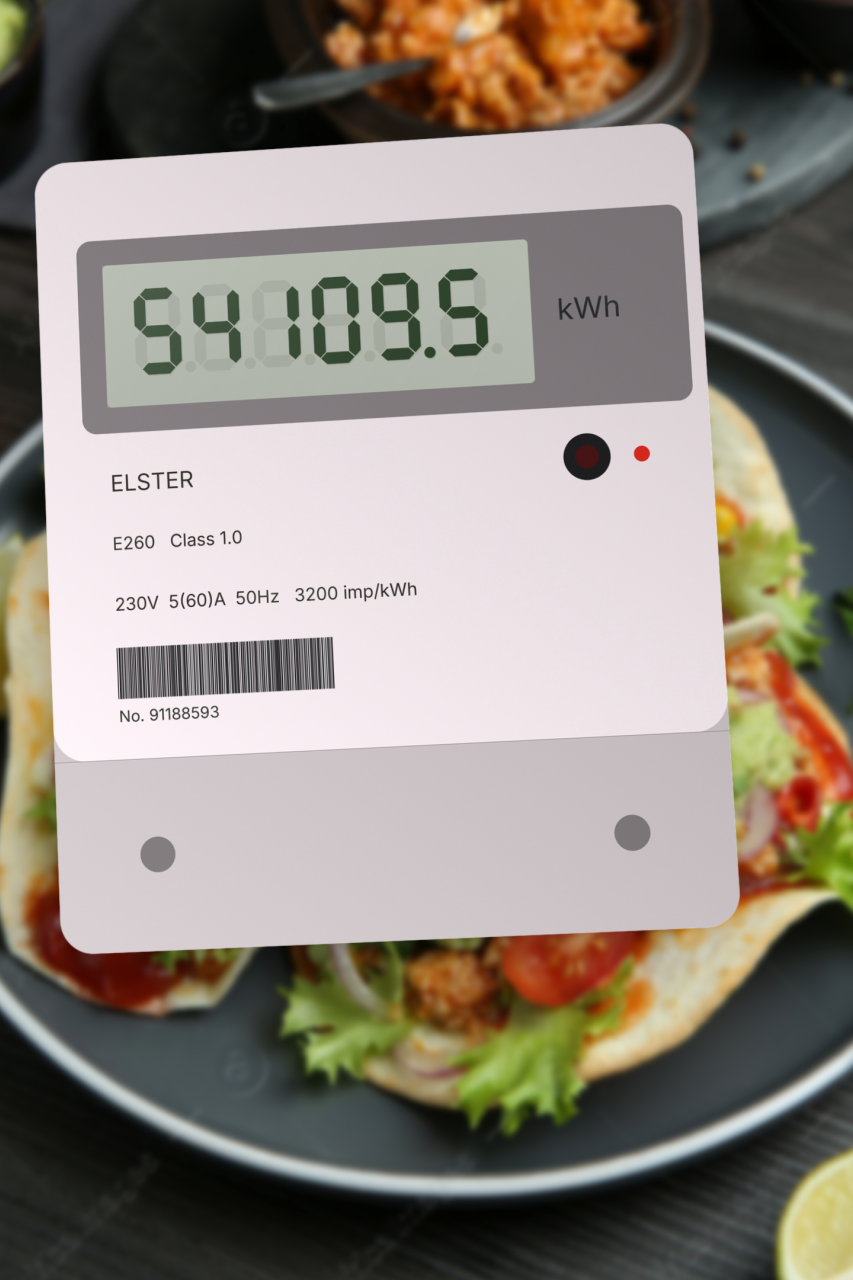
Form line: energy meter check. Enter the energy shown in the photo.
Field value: 54109.5 kWh
